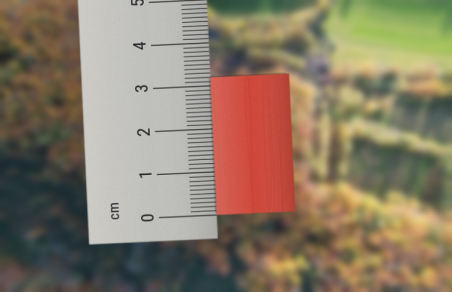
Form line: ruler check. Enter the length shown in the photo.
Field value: 3.2 cm
